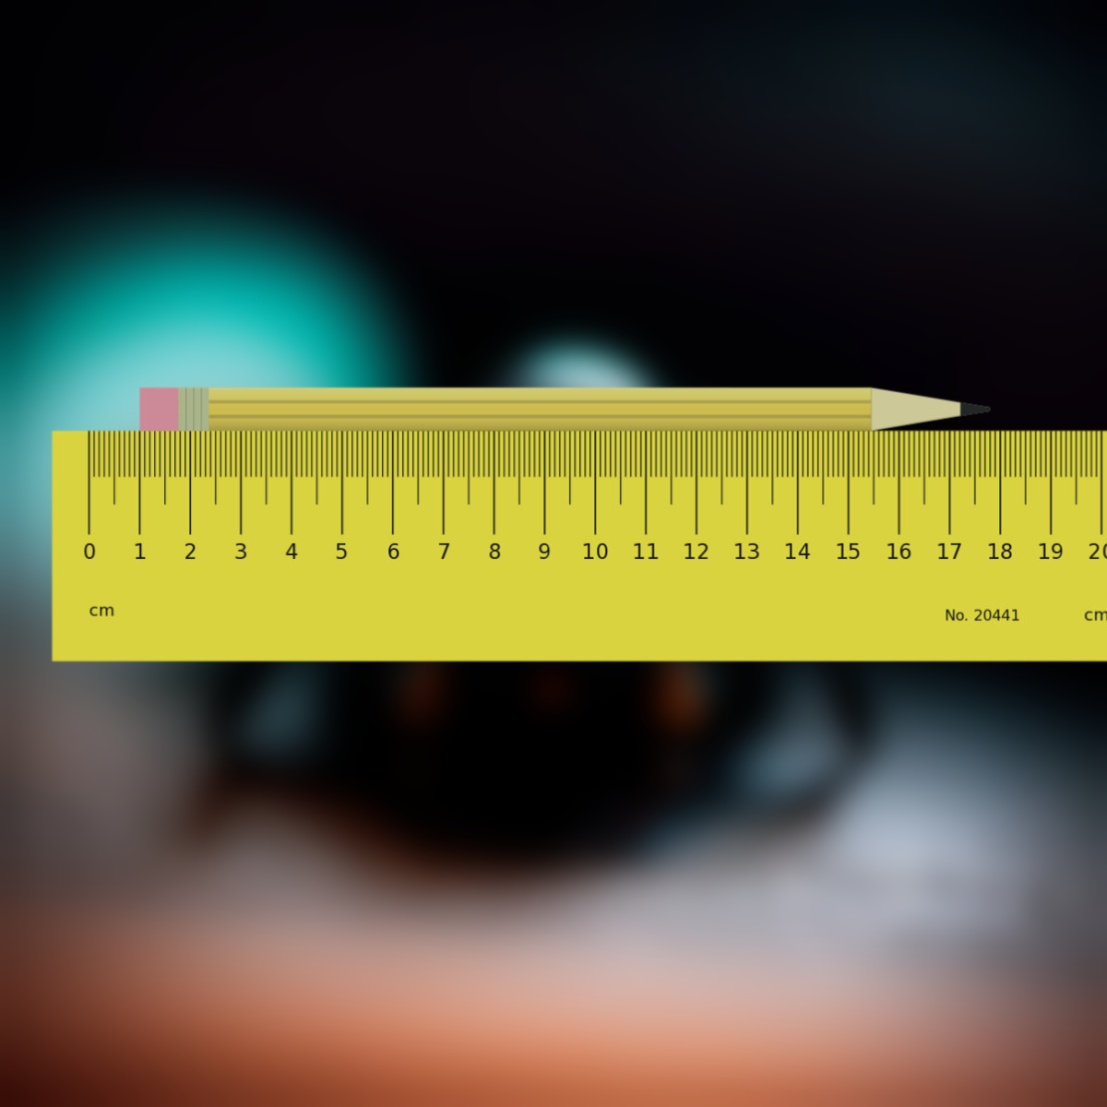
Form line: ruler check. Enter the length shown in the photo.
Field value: 16.8 cm
